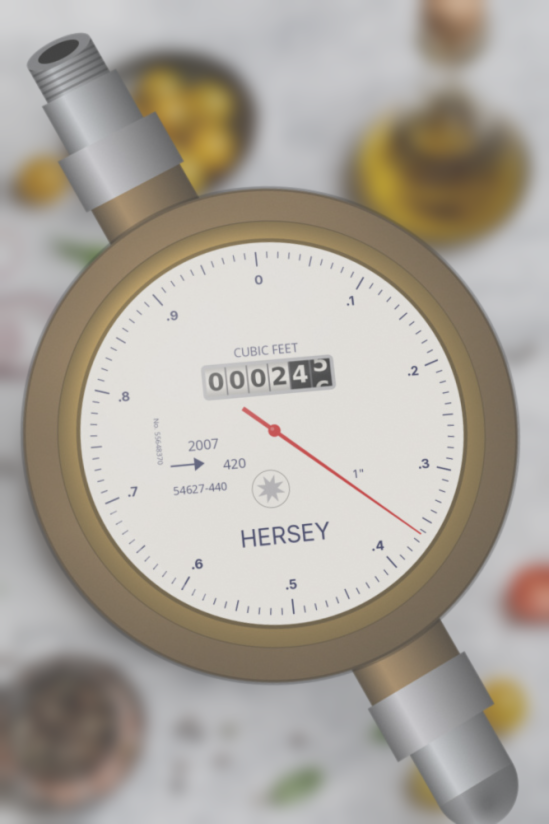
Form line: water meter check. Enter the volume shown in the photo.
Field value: 245.36 ft³
